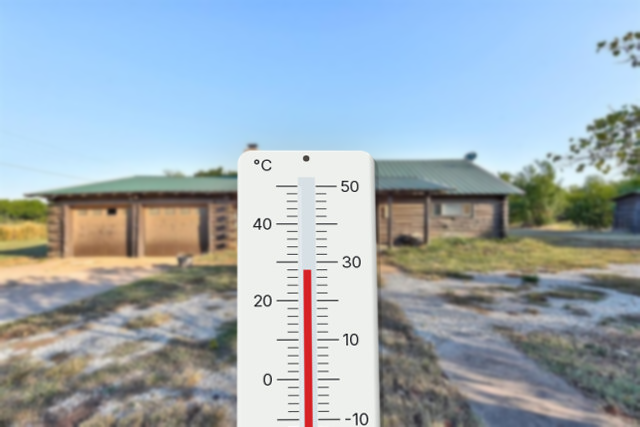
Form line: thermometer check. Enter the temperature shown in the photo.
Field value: 28 °C
